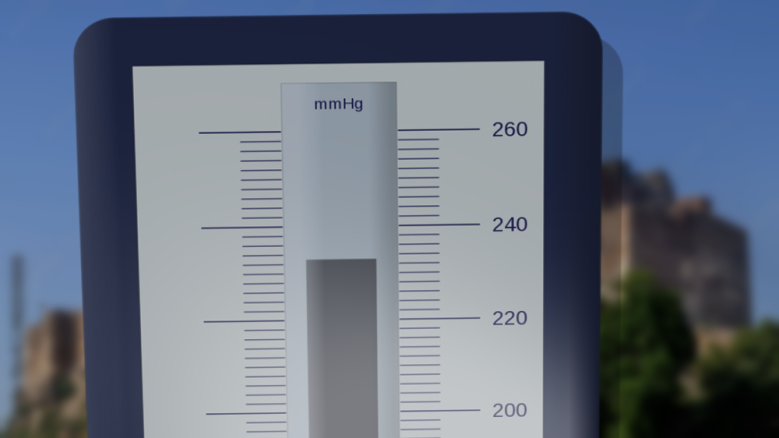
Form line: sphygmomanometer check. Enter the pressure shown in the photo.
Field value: 233 mmHg
